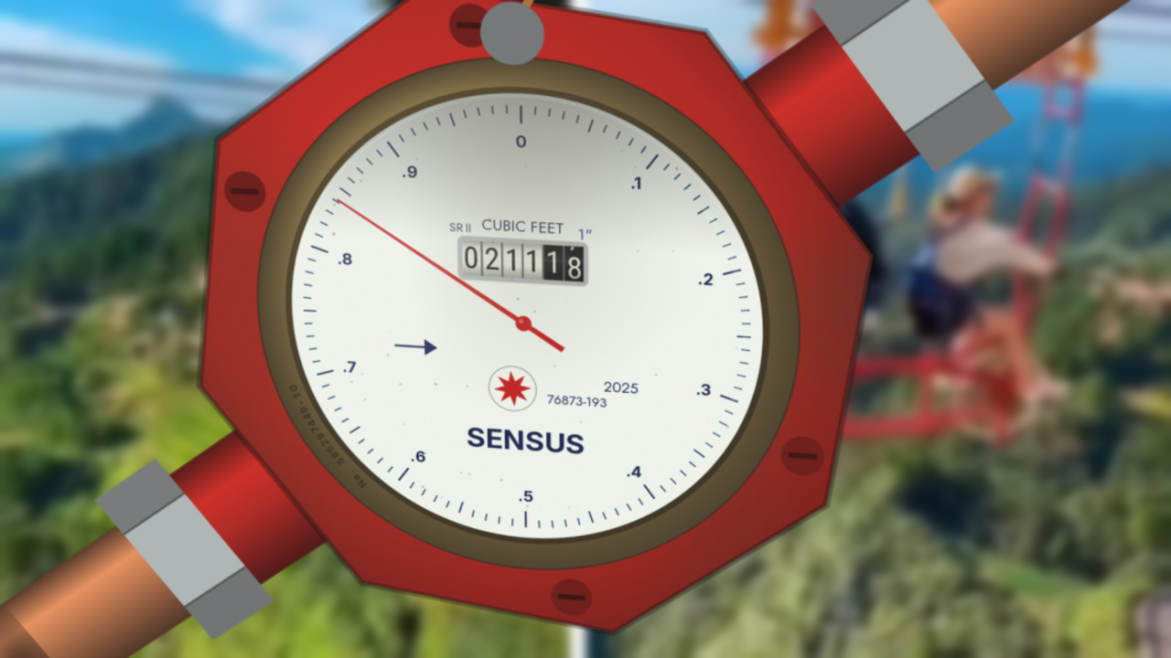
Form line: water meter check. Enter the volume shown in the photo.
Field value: 21117.84 ft³
